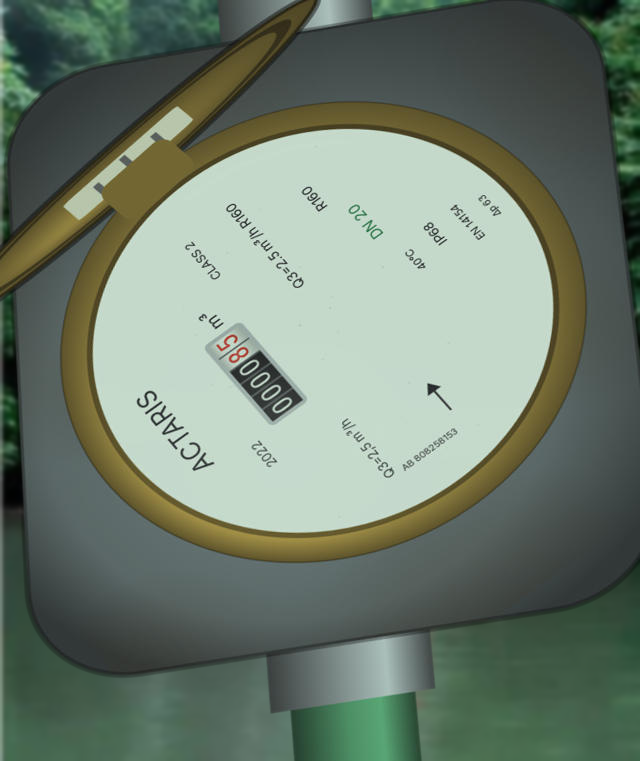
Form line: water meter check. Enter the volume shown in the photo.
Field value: 0.85 m³
